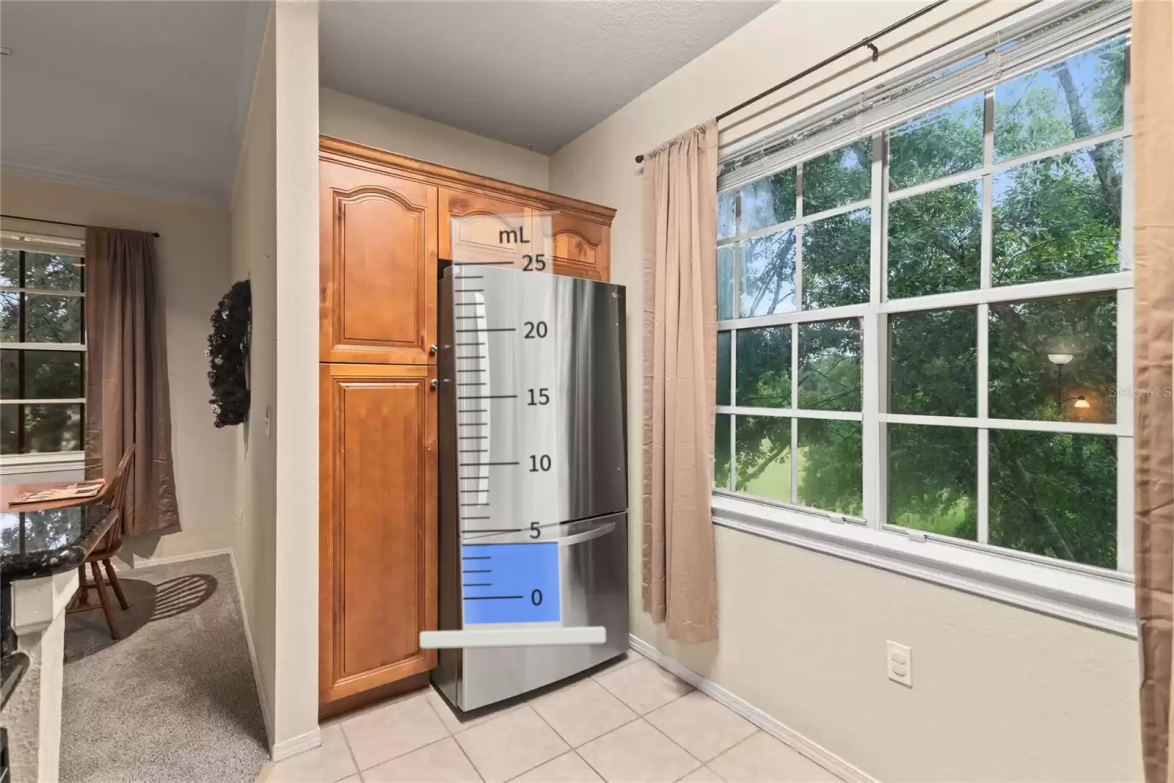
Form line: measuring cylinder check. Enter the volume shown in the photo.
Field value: 4 mL
